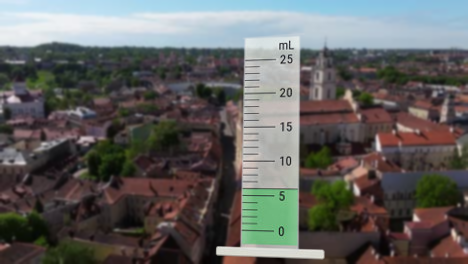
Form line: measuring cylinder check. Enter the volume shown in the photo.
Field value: 6 mL
